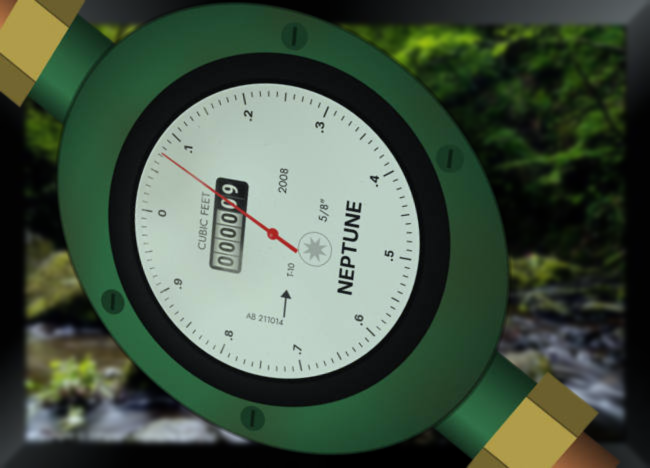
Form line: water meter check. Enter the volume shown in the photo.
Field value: 9.07 ft³
